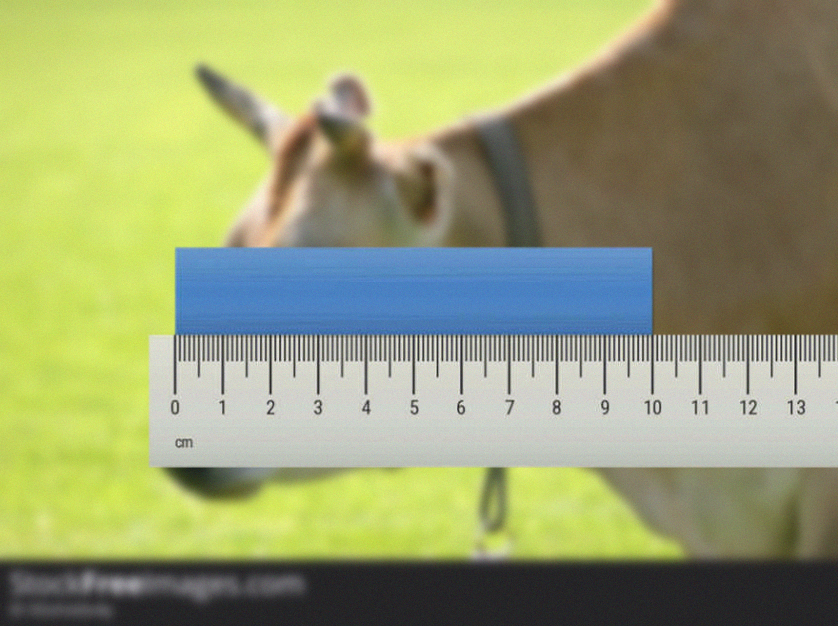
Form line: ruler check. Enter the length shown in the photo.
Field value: 10 cm
